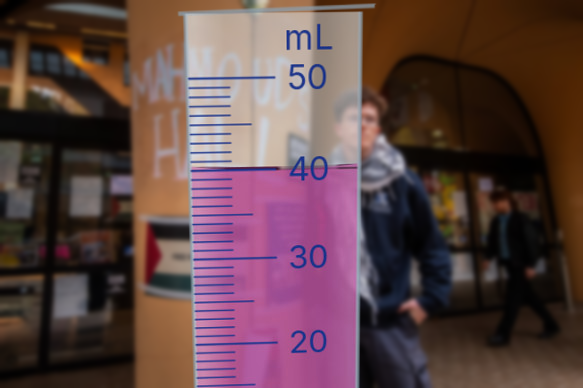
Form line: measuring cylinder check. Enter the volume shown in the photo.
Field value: 40 mL
